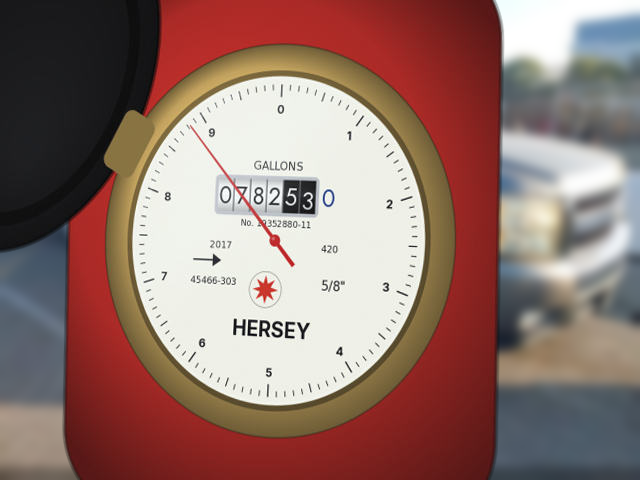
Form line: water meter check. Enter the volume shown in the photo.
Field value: 782528.8 gal
